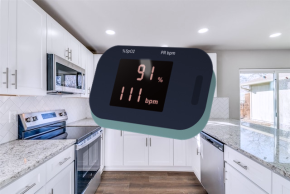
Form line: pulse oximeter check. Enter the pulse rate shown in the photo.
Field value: 111 bpm
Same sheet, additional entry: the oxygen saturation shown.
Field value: 91 %
